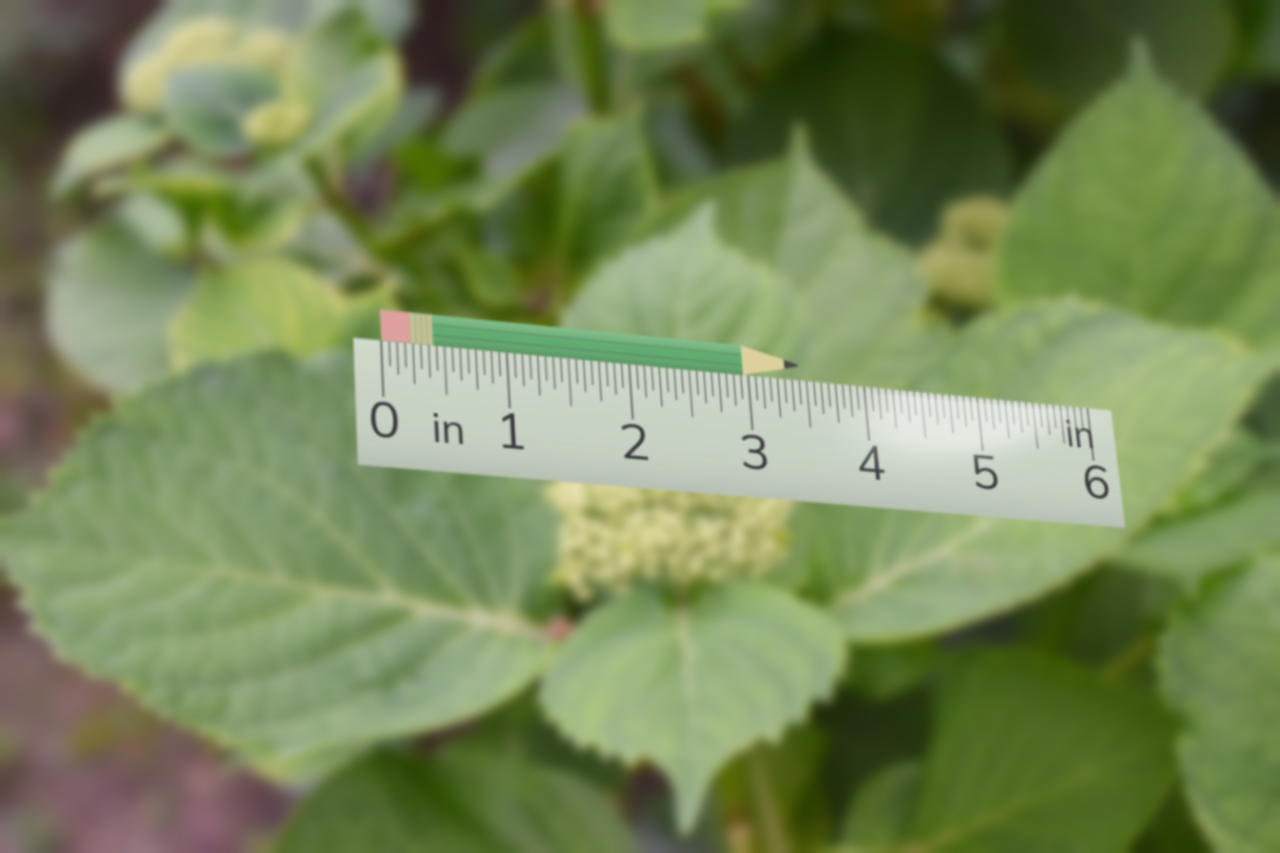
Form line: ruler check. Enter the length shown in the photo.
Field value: 3.4375 in
